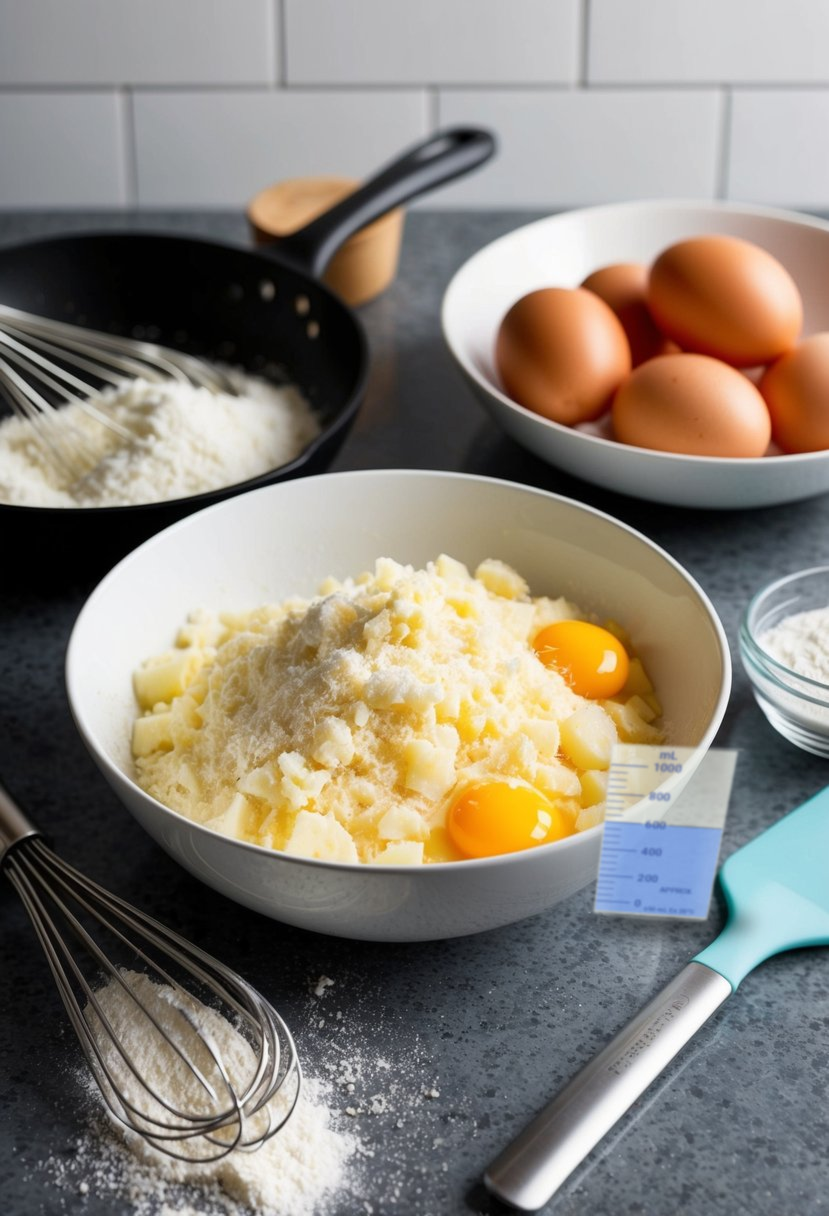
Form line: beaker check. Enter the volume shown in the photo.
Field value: 600 mL
